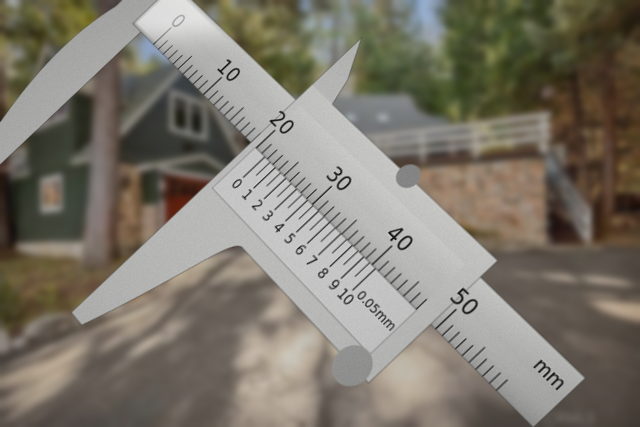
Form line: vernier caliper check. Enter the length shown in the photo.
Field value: 21.6 mm
